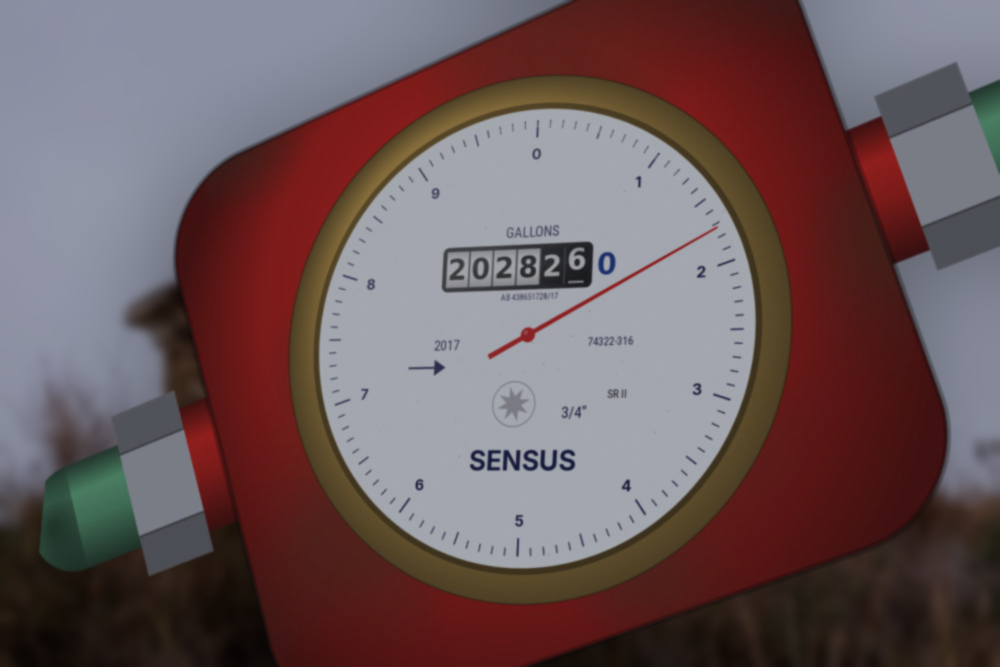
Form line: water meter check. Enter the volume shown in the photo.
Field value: 2028261.7 gal
